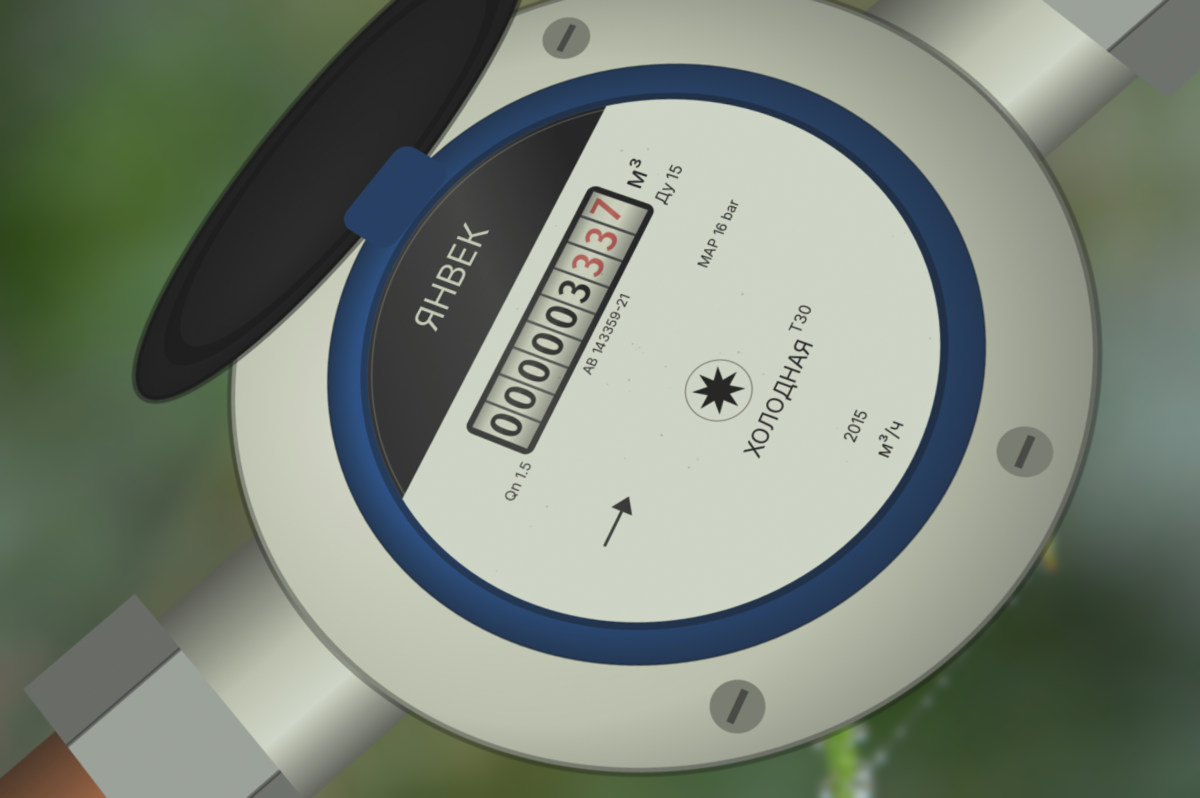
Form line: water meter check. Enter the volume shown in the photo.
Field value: 3.337 m³
